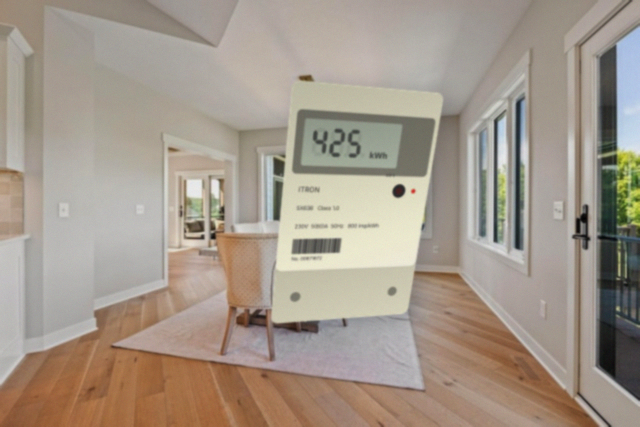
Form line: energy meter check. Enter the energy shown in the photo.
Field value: 425 kWh
